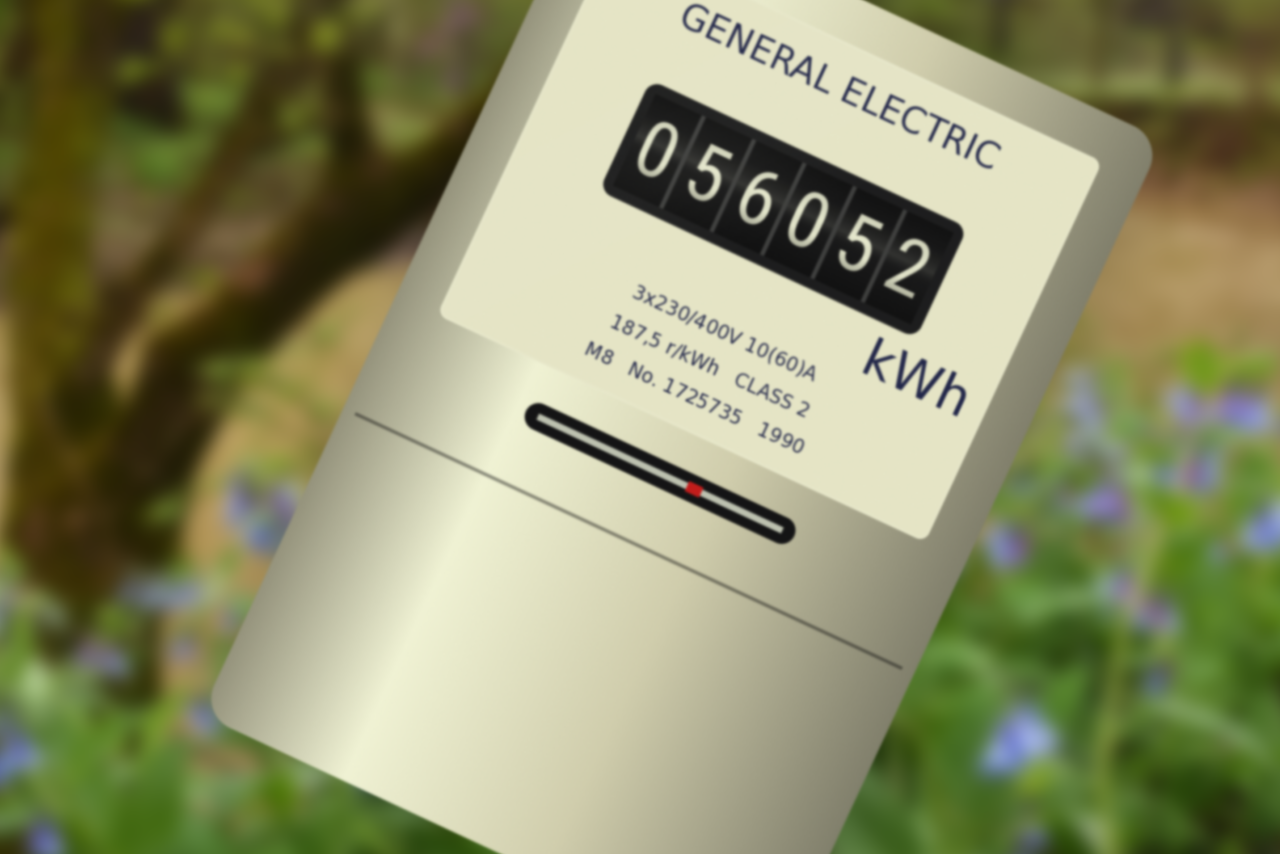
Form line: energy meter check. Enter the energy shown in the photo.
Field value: 56052 kWh
